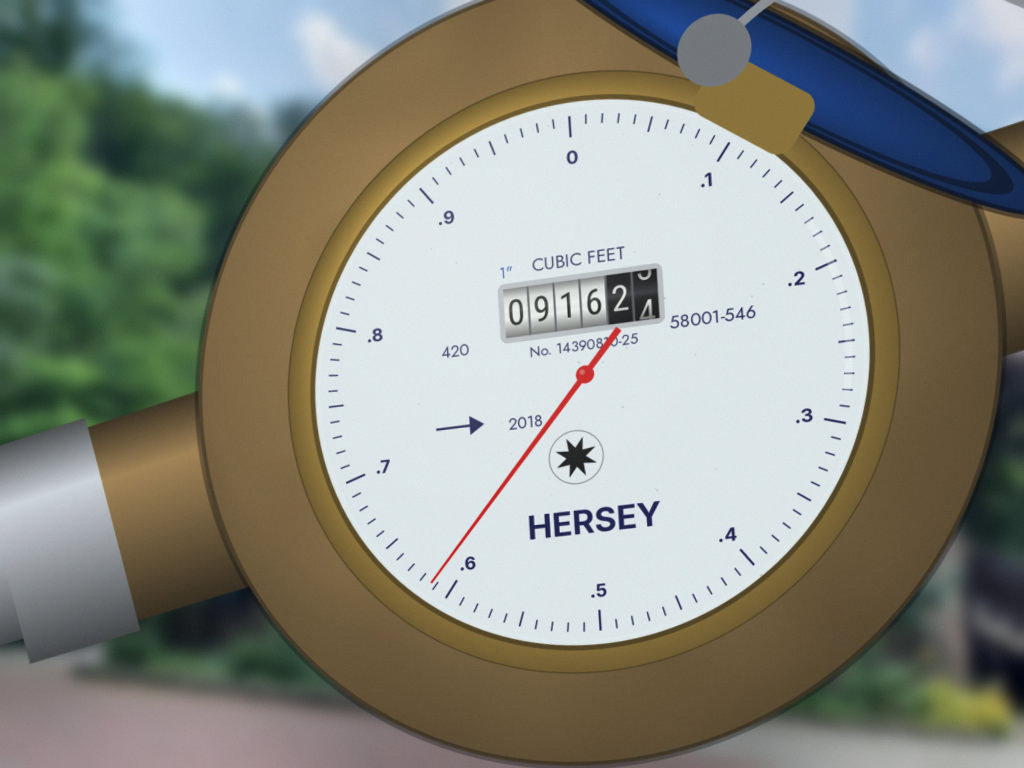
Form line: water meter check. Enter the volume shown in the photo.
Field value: 91623.61 ft³
